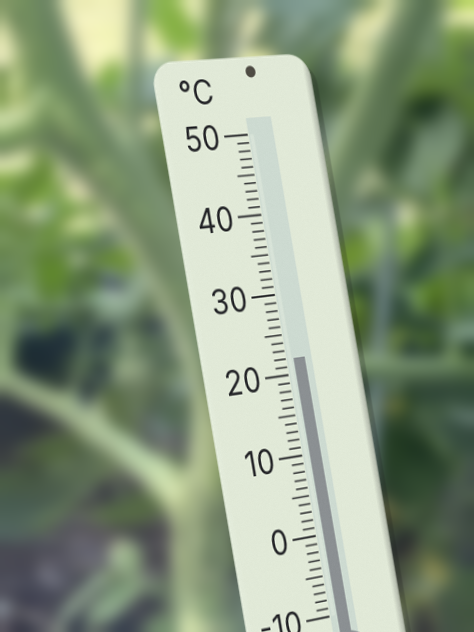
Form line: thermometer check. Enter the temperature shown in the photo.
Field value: 22 °C
